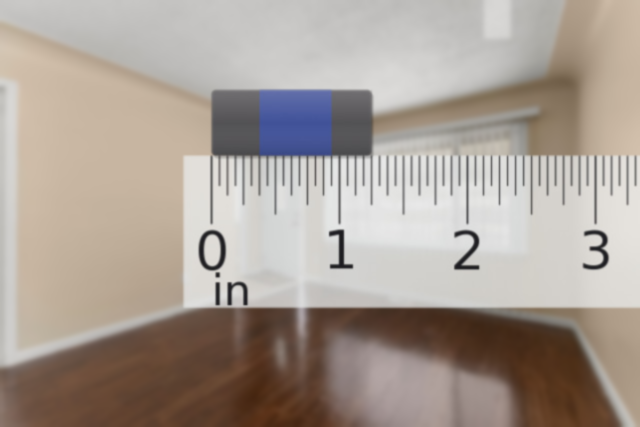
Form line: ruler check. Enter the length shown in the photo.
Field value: 1.25 in
